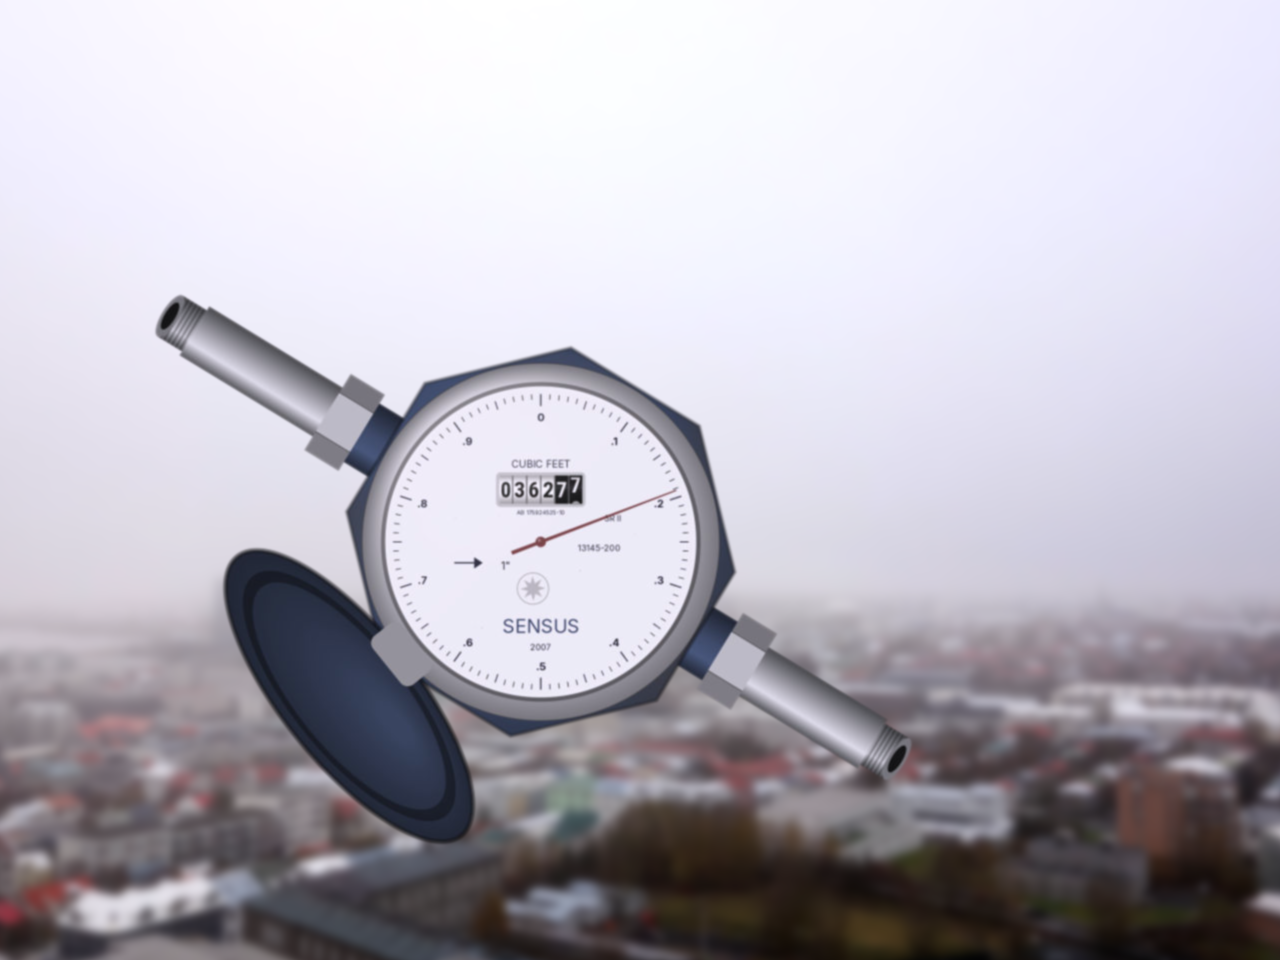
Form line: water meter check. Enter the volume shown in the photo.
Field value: 36277.19 ft³
